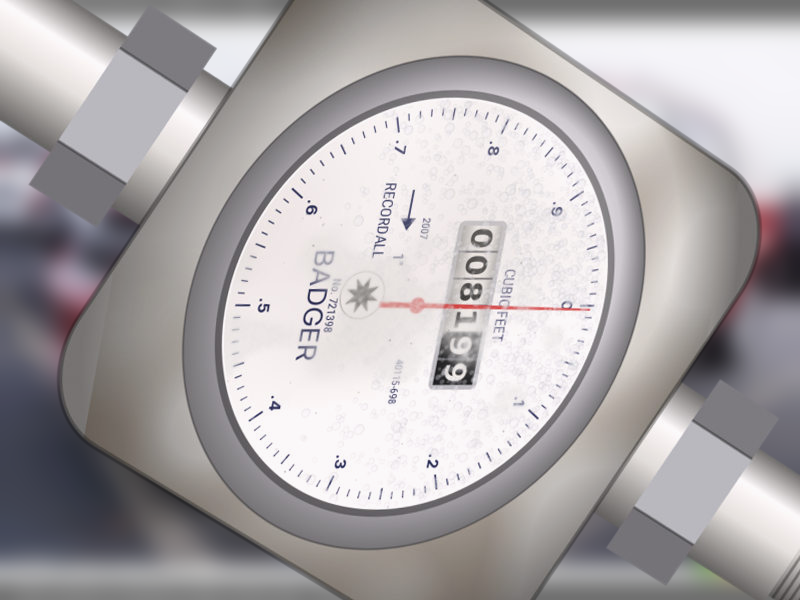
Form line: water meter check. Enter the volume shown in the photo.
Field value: 8199.00 ft³
